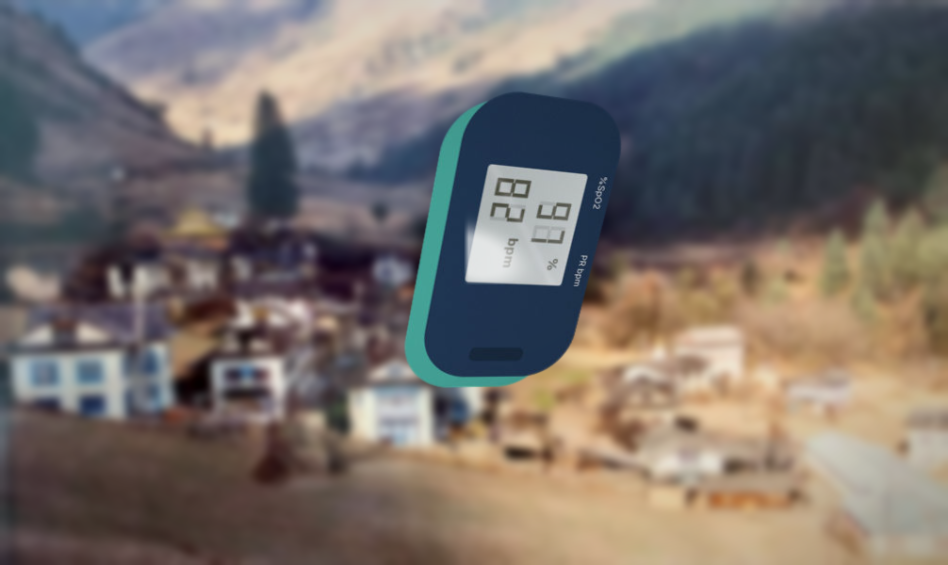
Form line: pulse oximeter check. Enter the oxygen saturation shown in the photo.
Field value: 97 %
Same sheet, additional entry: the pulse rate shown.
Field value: 82 bpm
